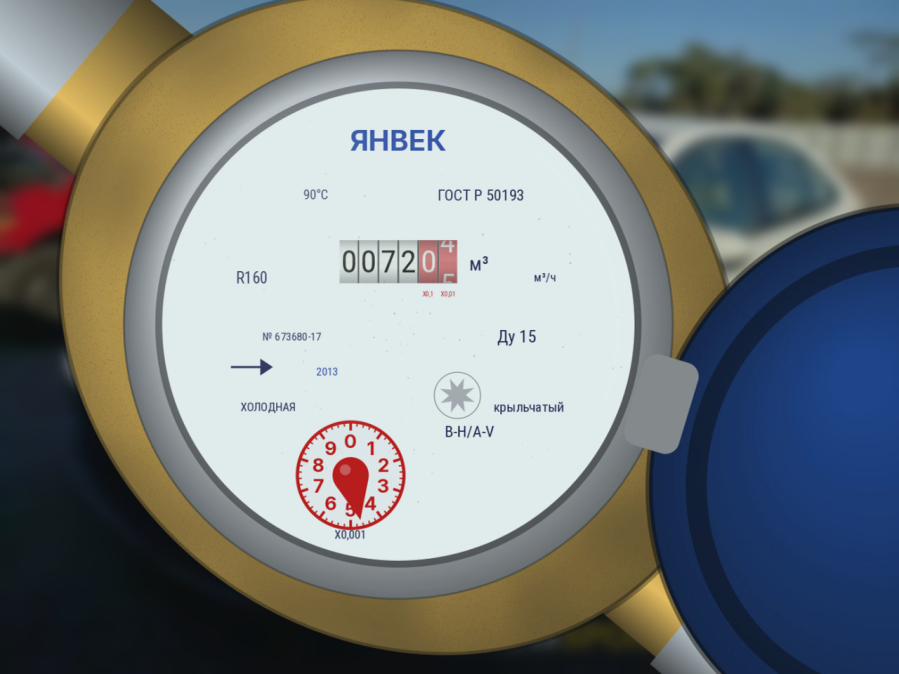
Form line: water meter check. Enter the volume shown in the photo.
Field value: 72.044 m³
